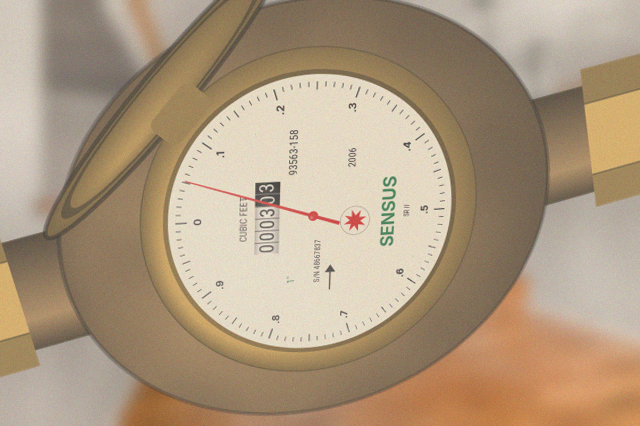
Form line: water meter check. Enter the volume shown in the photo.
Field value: 303.05 ft³
